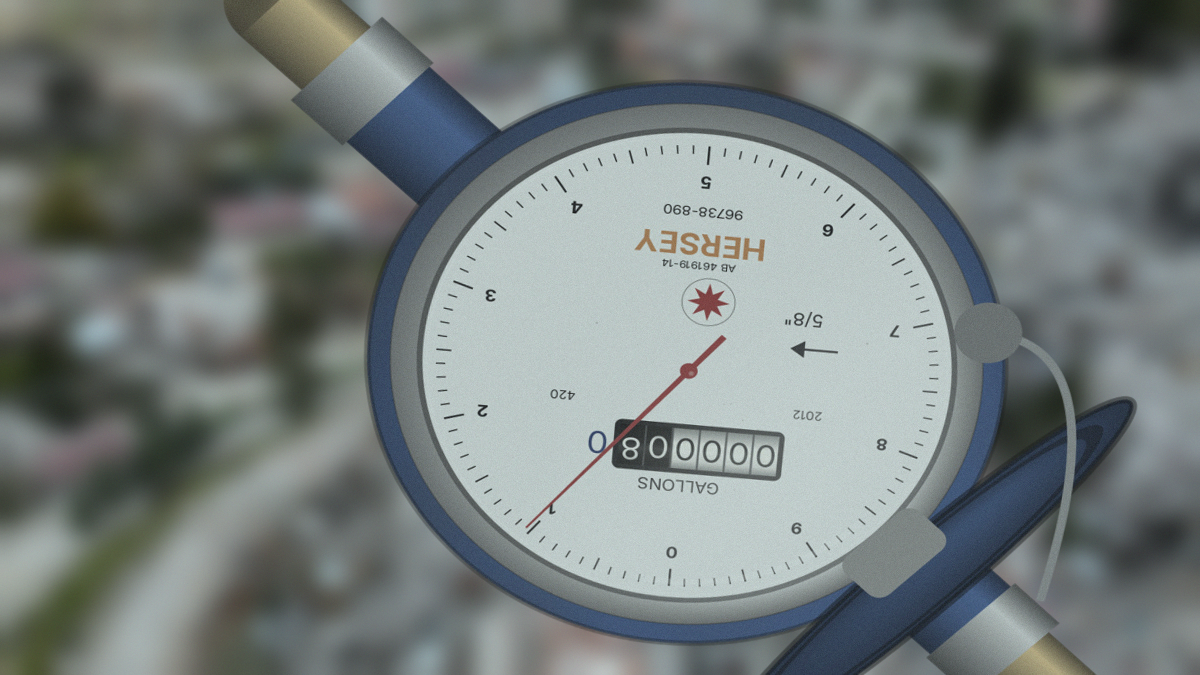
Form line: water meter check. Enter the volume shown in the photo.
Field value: 81.0 gal
